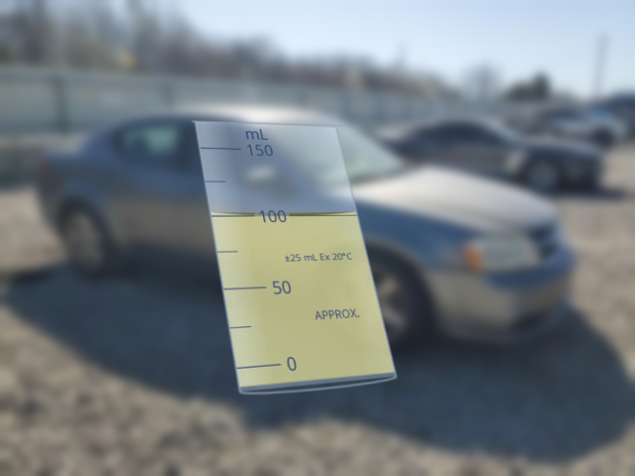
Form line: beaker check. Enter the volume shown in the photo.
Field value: 100 mL
